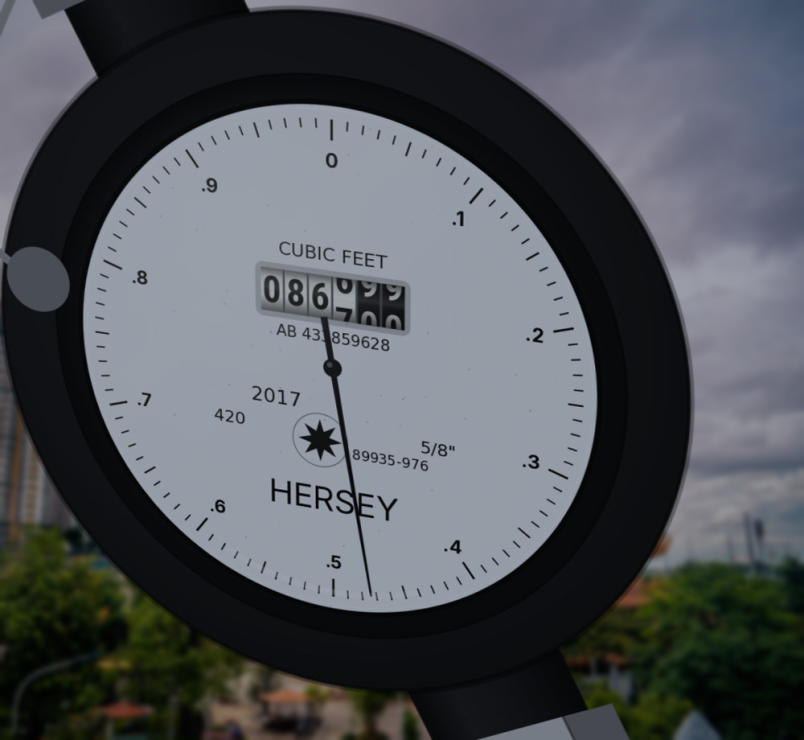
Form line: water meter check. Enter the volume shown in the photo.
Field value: 86699.47 ft³
